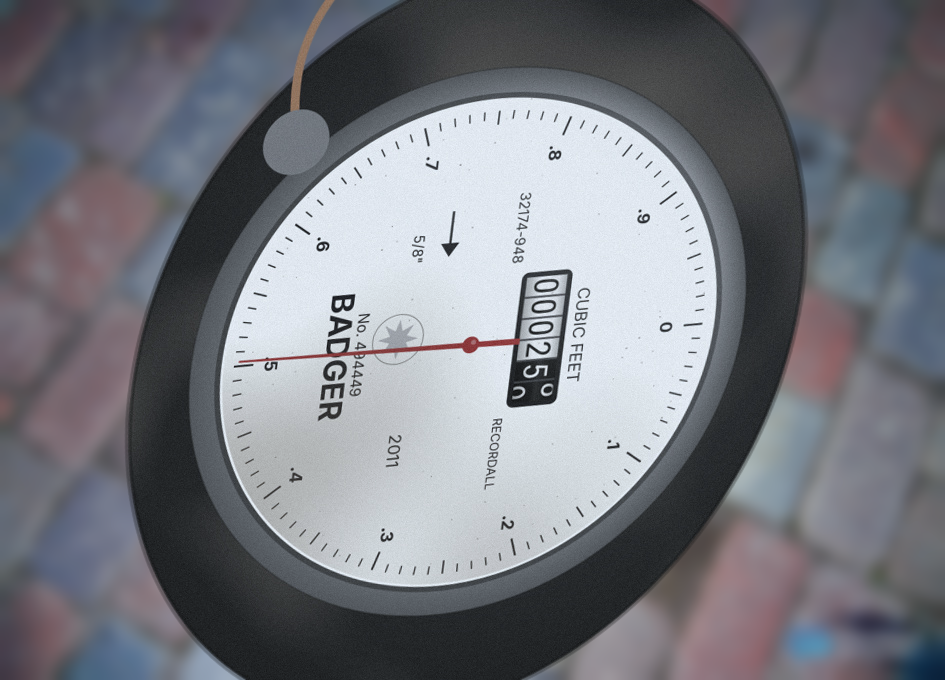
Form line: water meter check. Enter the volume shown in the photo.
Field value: 258.50 ft³
